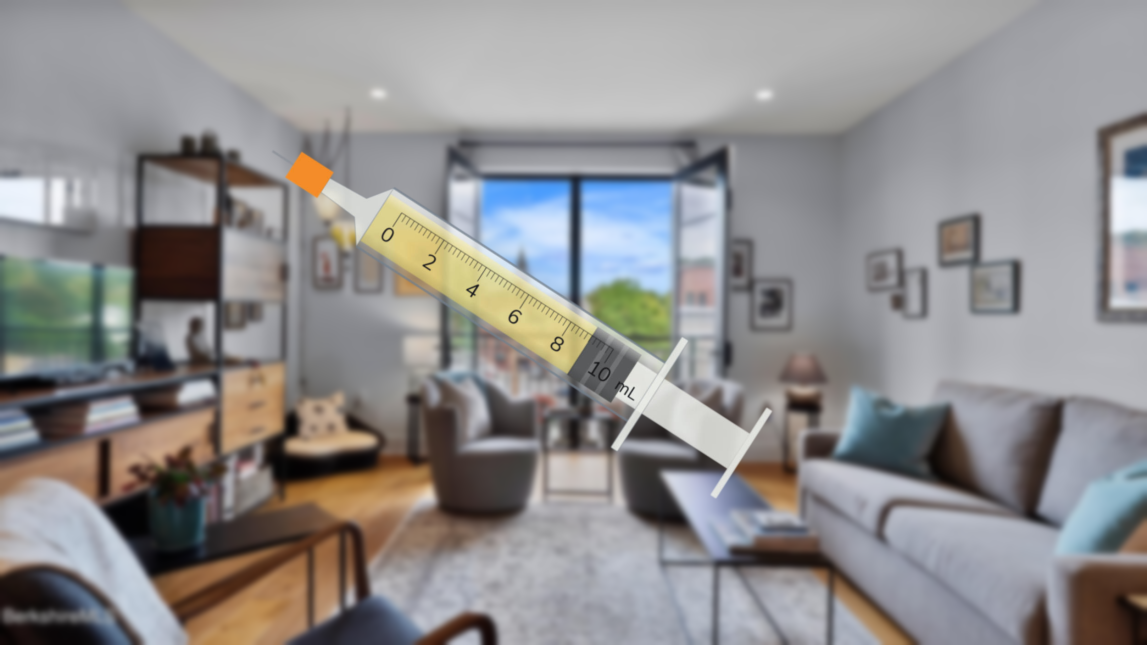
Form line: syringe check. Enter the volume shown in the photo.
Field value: 9 mL
